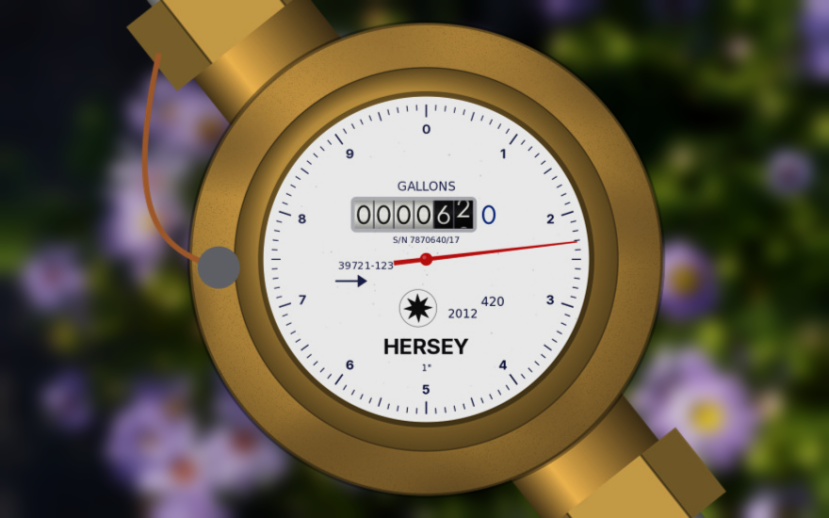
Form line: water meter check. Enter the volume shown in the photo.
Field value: 622.3 gal
